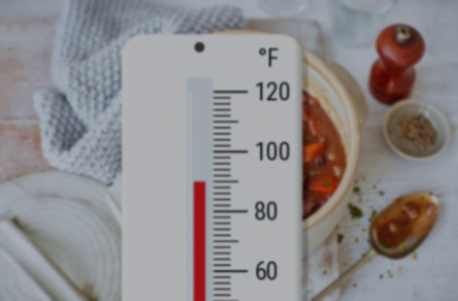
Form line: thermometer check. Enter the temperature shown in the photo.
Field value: 90 °F
